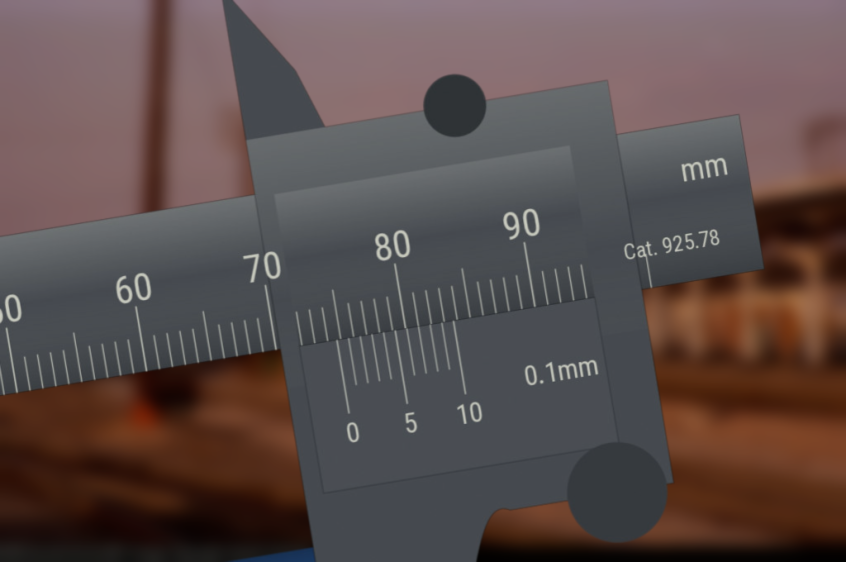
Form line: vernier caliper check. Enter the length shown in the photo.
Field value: 74.7 mm
